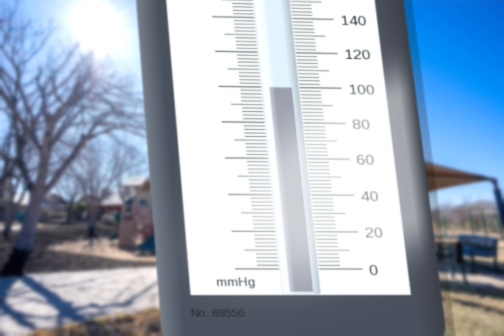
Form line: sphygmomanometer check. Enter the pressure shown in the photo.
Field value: 100 mmHg
